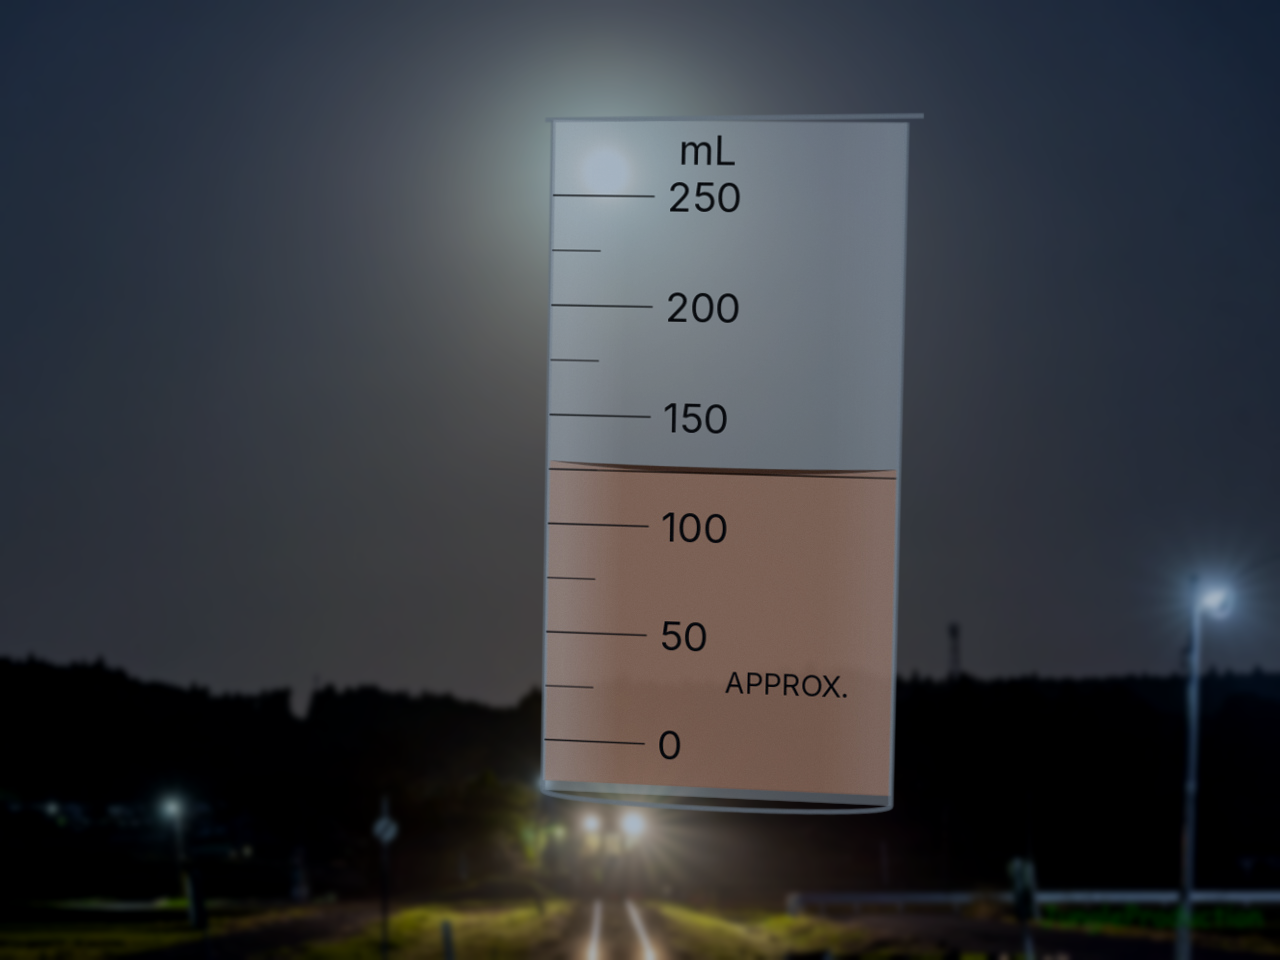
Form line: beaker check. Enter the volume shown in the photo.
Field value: 125 mL
